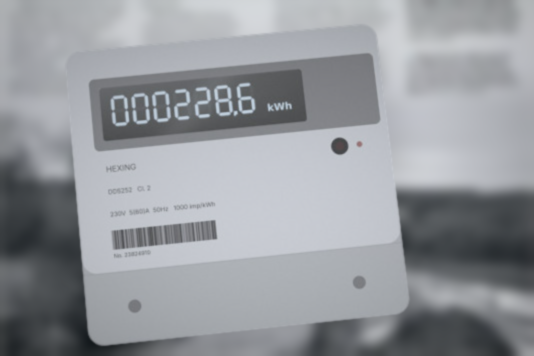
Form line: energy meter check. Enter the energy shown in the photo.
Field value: 228.6 kWh
